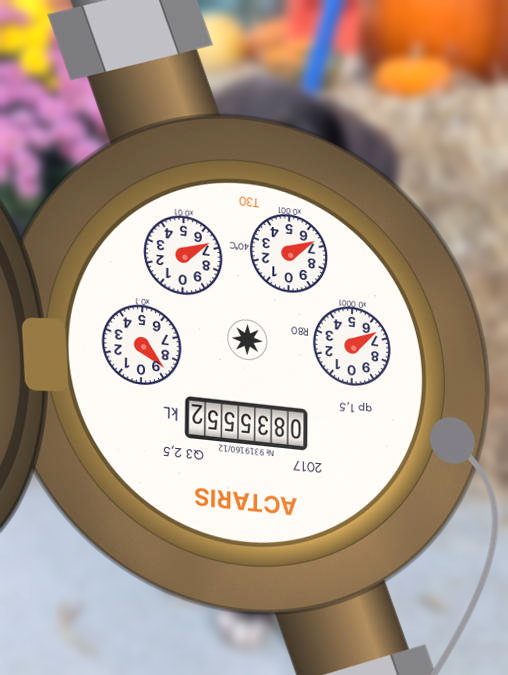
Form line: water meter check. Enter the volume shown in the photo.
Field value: 835551.8666 kL
